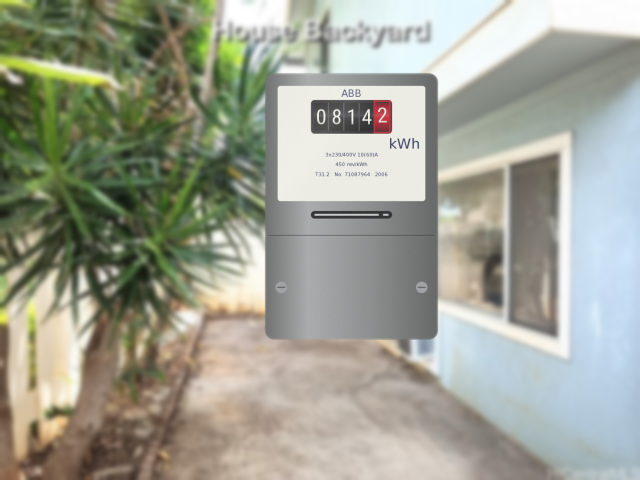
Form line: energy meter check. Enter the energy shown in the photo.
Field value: 814.2 kWh
